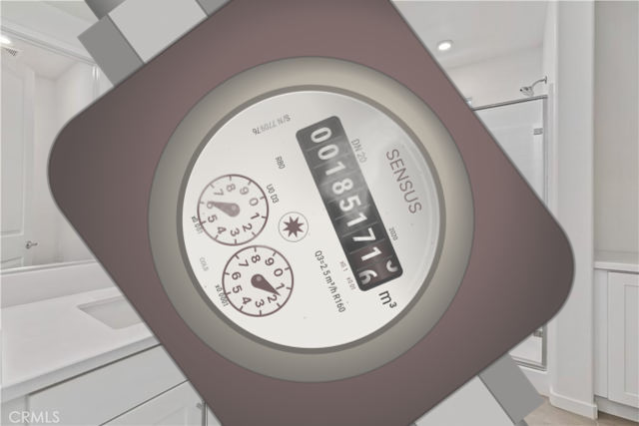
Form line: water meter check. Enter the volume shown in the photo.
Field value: 18517.1561 m³
